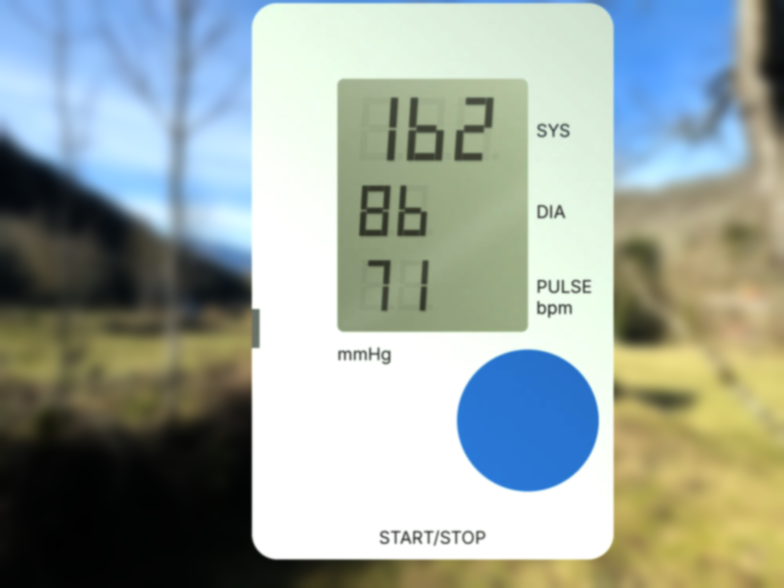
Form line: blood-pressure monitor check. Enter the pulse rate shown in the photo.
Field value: 71 bpm
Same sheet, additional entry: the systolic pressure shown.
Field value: 162 mmHg
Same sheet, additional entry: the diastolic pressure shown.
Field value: 86 mmHg
